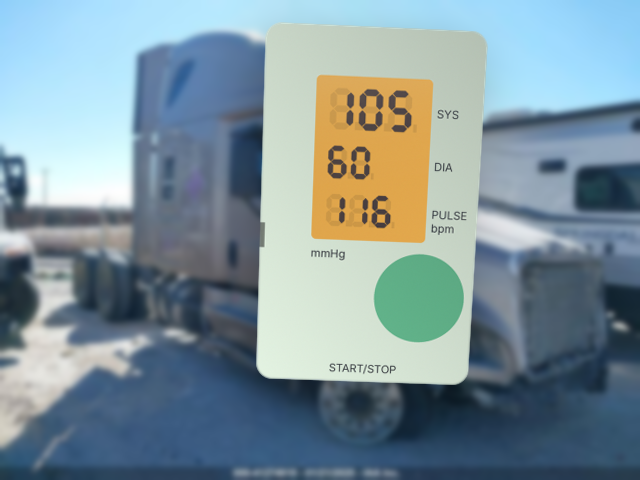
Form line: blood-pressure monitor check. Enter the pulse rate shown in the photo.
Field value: 116 bpm
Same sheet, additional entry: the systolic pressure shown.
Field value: 105 mmHg
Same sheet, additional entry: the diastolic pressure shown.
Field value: 60 mmHg
